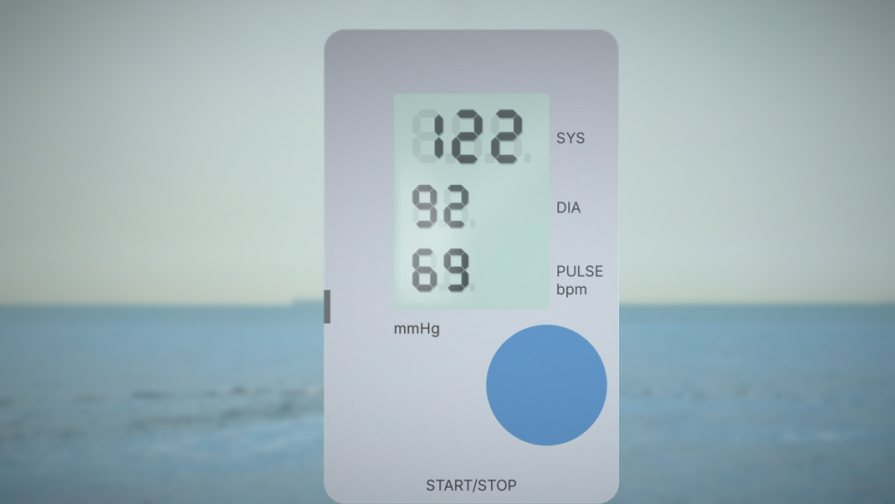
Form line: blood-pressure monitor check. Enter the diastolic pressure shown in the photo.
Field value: 92 mmHg
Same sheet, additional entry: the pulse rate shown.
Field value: 69 bpm
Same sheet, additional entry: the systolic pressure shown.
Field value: 122 mmHg
